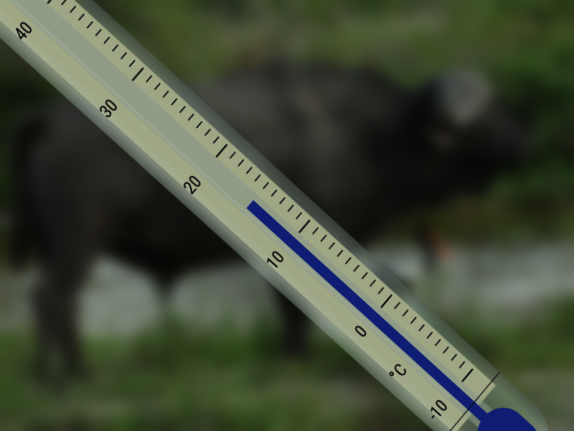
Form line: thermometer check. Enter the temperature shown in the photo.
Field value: 15 °C
